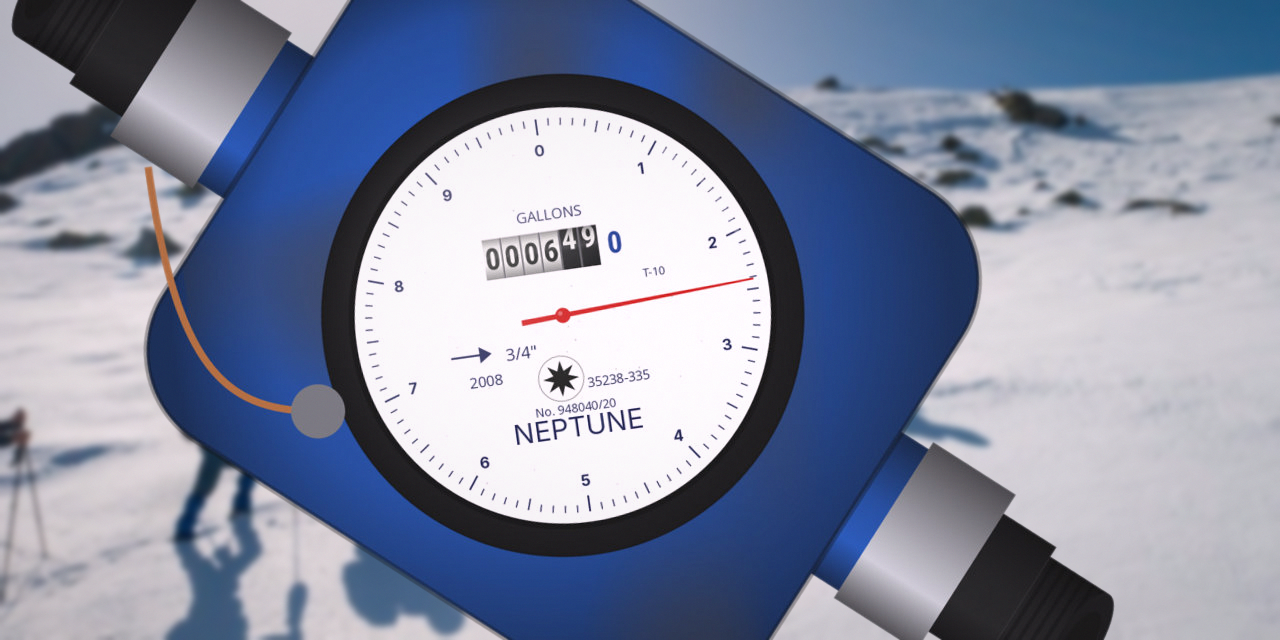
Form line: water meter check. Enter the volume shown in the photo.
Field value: 6492.4 gal
